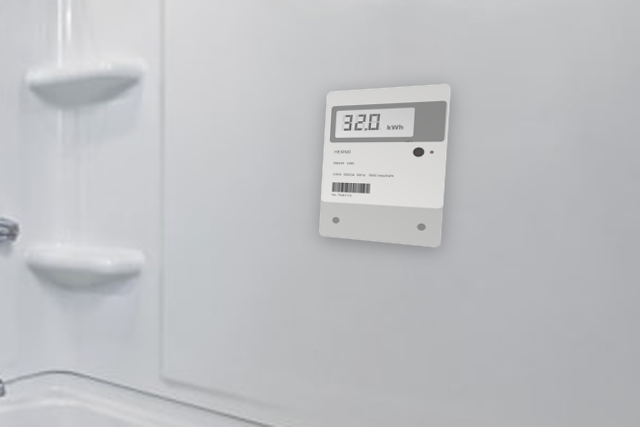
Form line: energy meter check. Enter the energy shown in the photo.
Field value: 32.0 kWh
